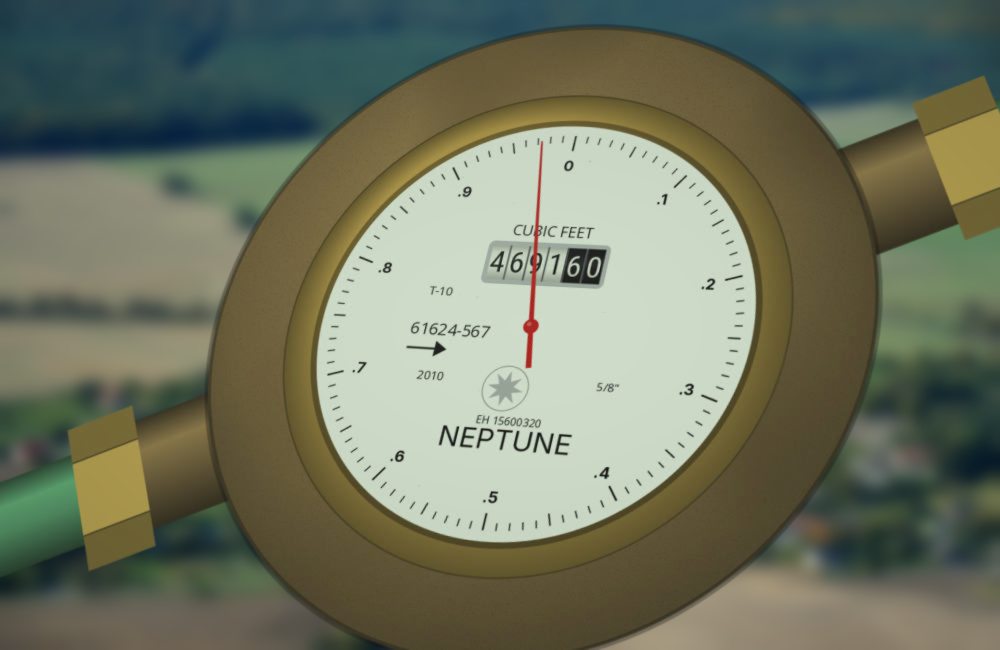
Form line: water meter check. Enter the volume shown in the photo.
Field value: 469159.97 ft³
